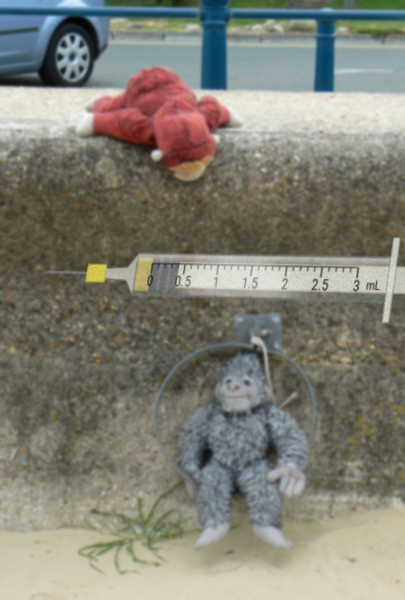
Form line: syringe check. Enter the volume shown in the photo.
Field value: 0 mL
